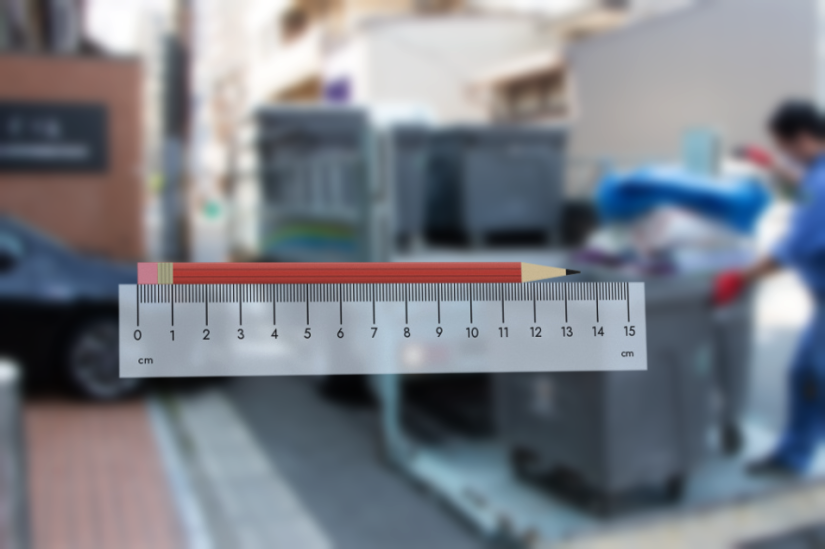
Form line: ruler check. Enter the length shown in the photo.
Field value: 13.5 cm
